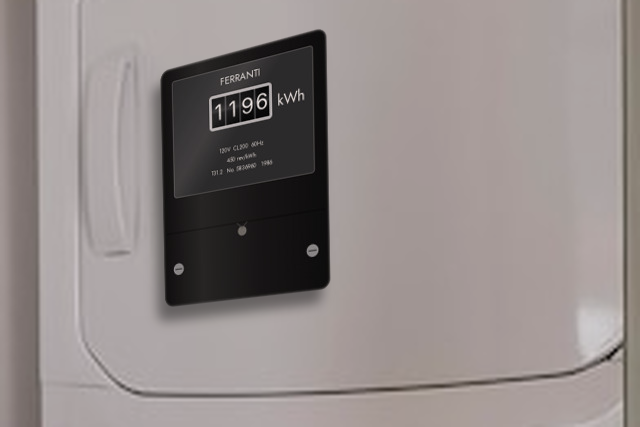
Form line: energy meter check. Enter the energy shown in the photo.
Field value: 1196 kWh
